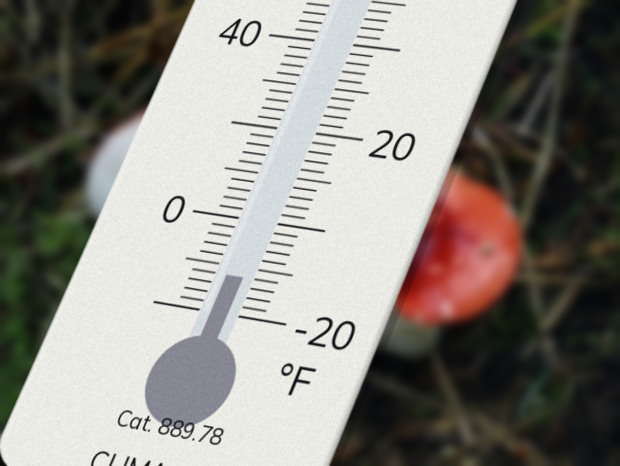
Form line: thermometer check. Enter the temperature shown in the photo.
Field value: -12 °F
